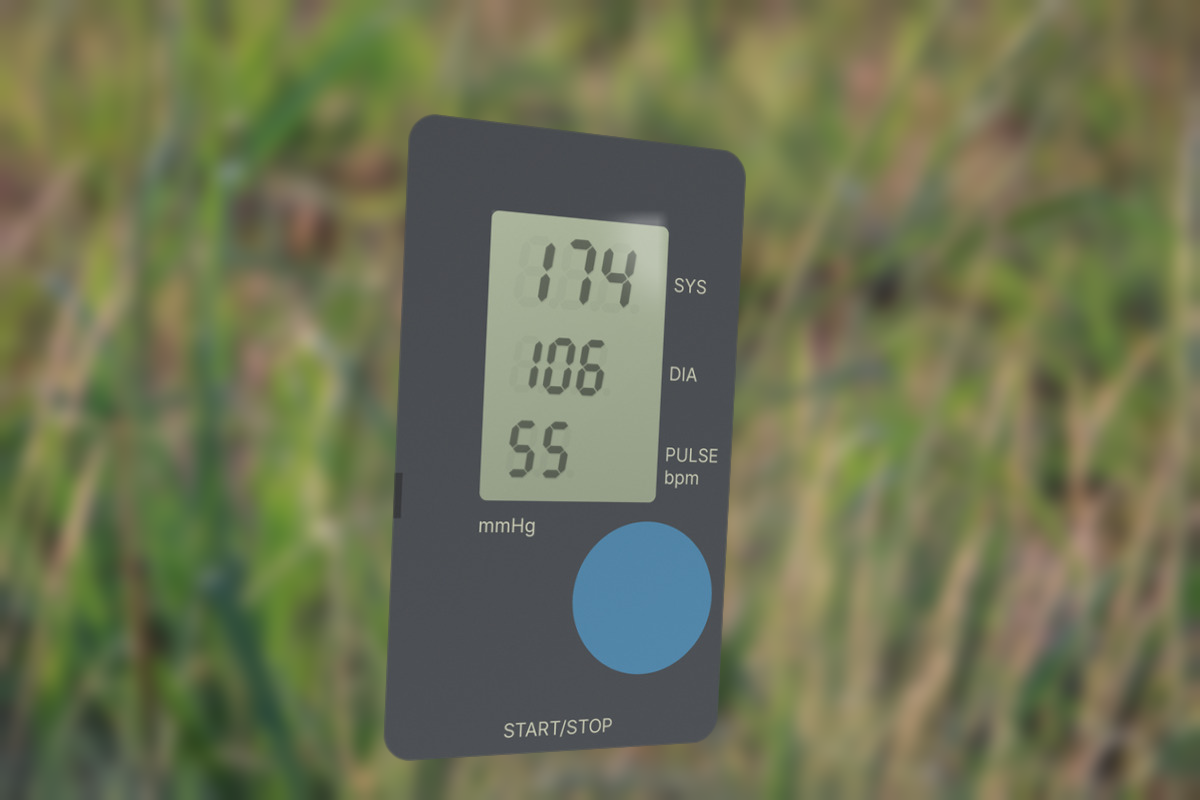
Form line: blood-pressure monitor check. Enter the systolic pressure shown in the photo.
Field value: 174 mmHg
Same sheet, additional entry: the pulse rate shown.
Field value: 55 bpm
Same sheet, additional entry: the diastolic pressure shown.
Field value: 106 mmHg
